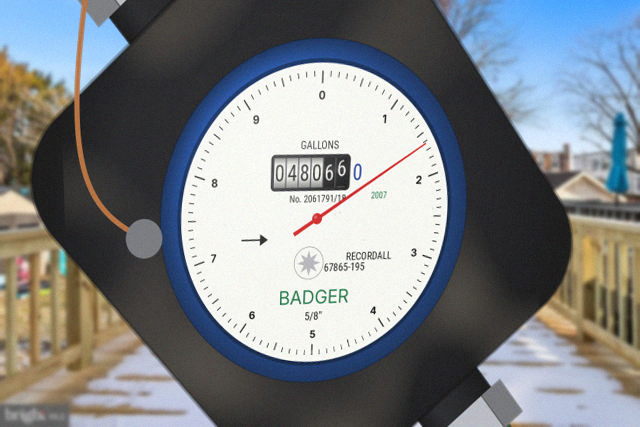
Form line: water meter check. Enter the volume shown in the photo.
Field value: 480661.6 gal
